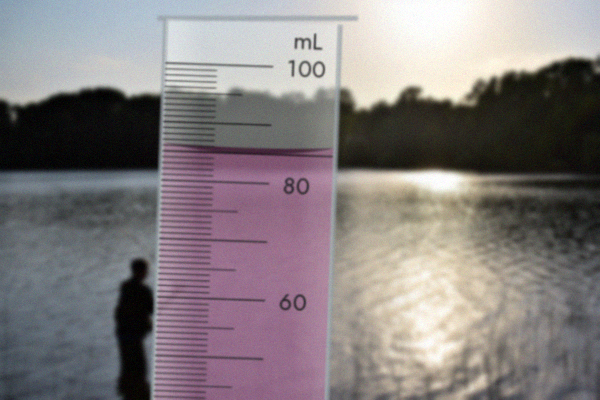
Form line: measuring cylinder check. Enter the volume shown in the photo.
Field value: 85 mL
